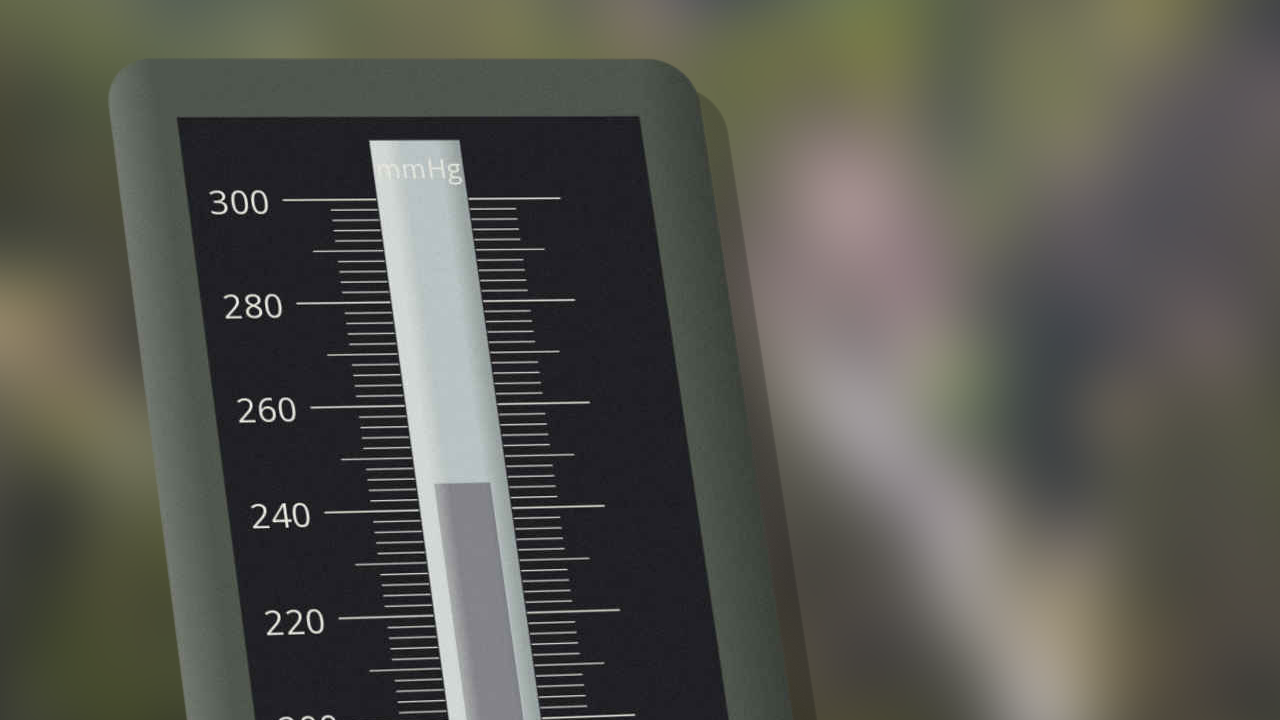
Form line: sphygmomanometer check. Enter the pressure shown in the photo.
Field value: 245 mmHg
